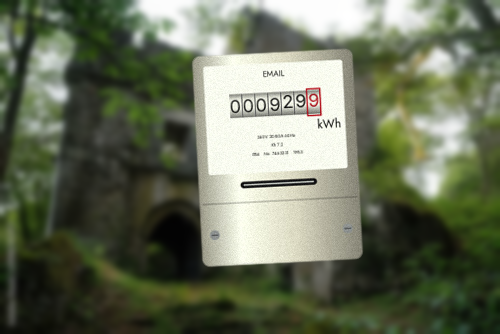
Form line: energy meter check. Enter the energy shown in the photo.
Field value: 929.9 kWh
